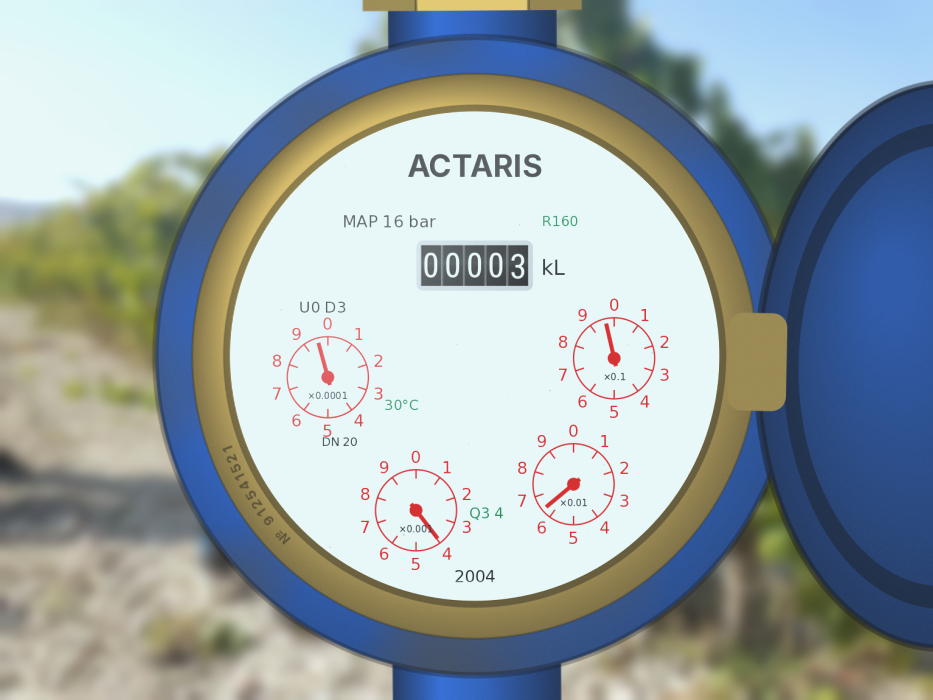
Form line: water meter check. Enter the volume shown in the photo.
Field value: 2.9639 kL
